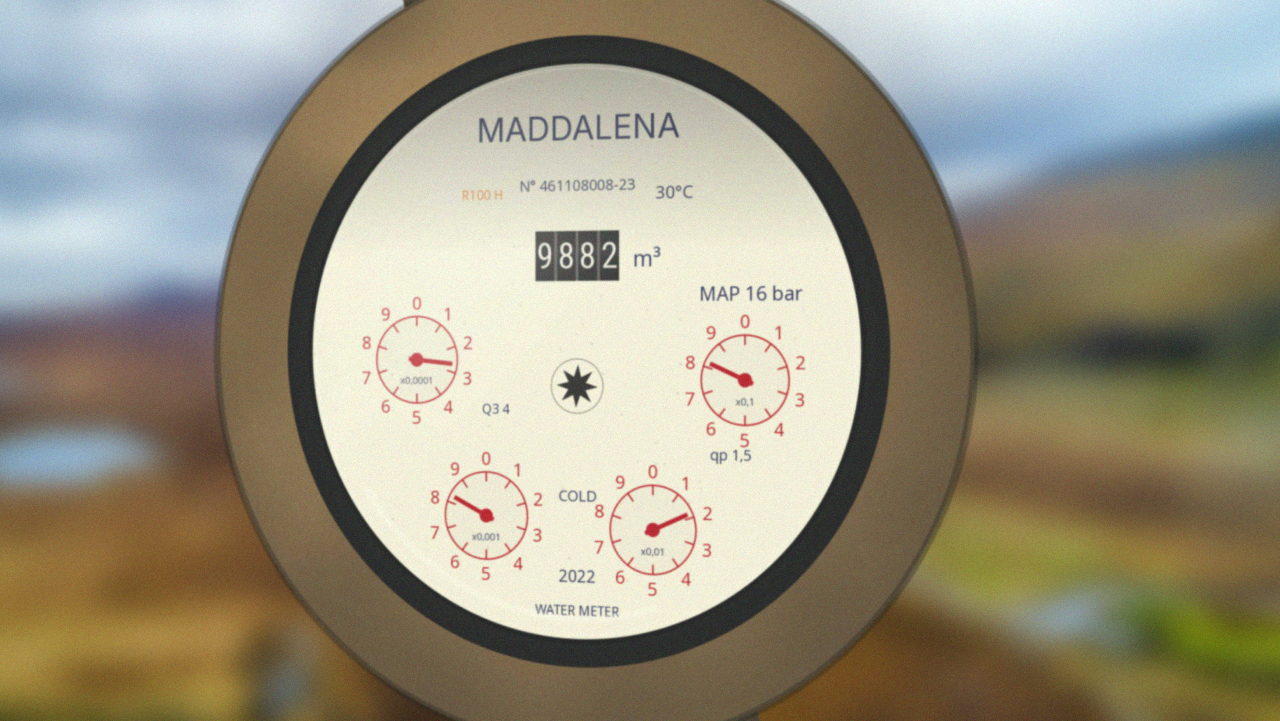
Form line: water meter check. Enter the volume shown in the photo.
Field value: 9882.8182 m³
